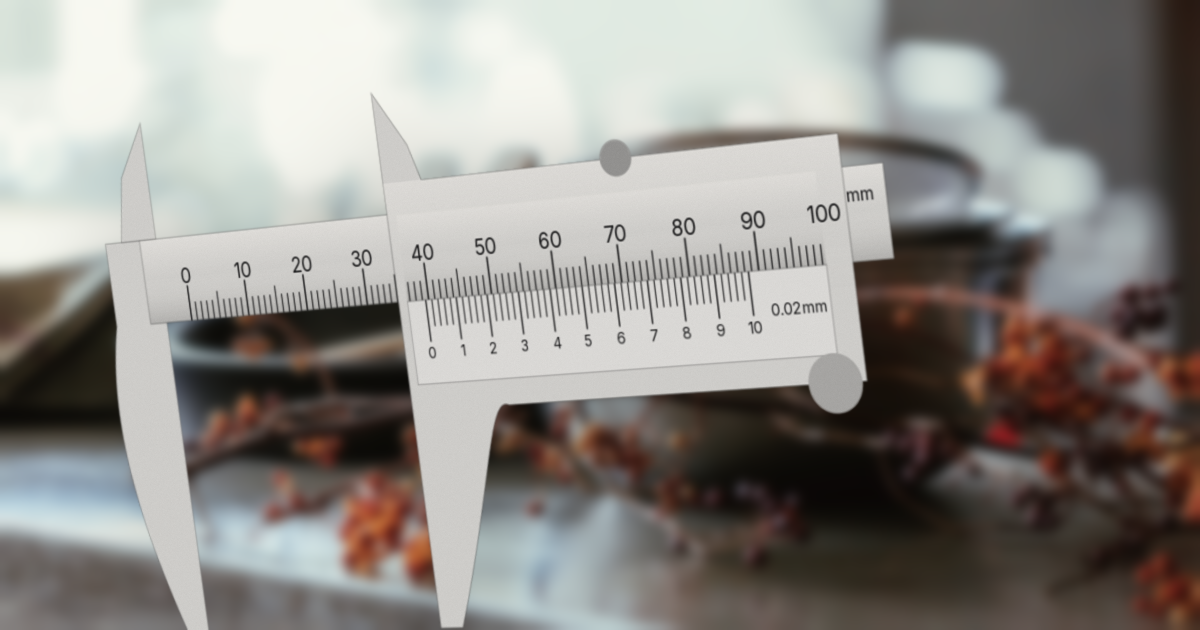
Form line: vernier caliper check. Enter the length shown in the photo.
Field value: 39.5 mm
